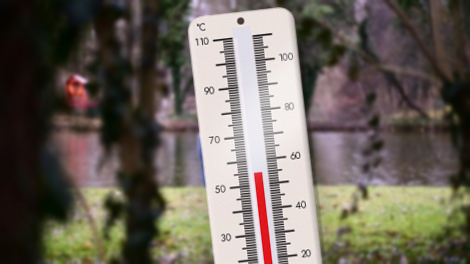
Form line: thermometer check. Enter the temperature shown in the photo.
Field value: 55 °C
